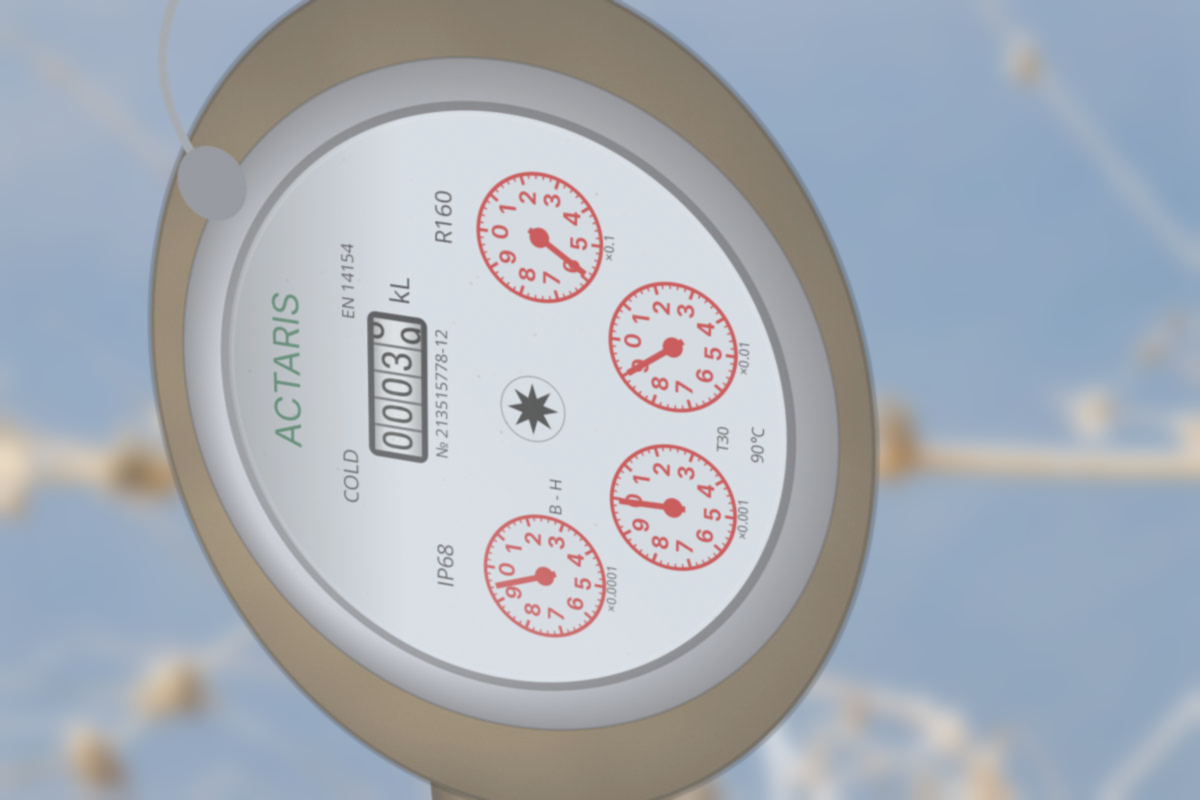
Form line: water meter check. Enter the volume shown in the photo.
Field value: 38.5899 kL
